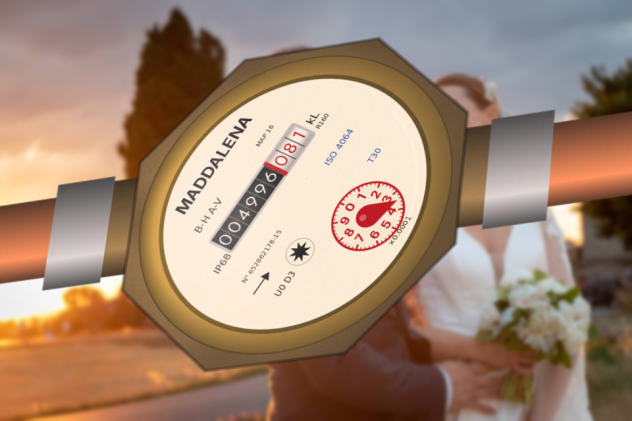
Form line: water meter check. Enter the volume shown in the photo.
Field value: 4996.0813 kL
